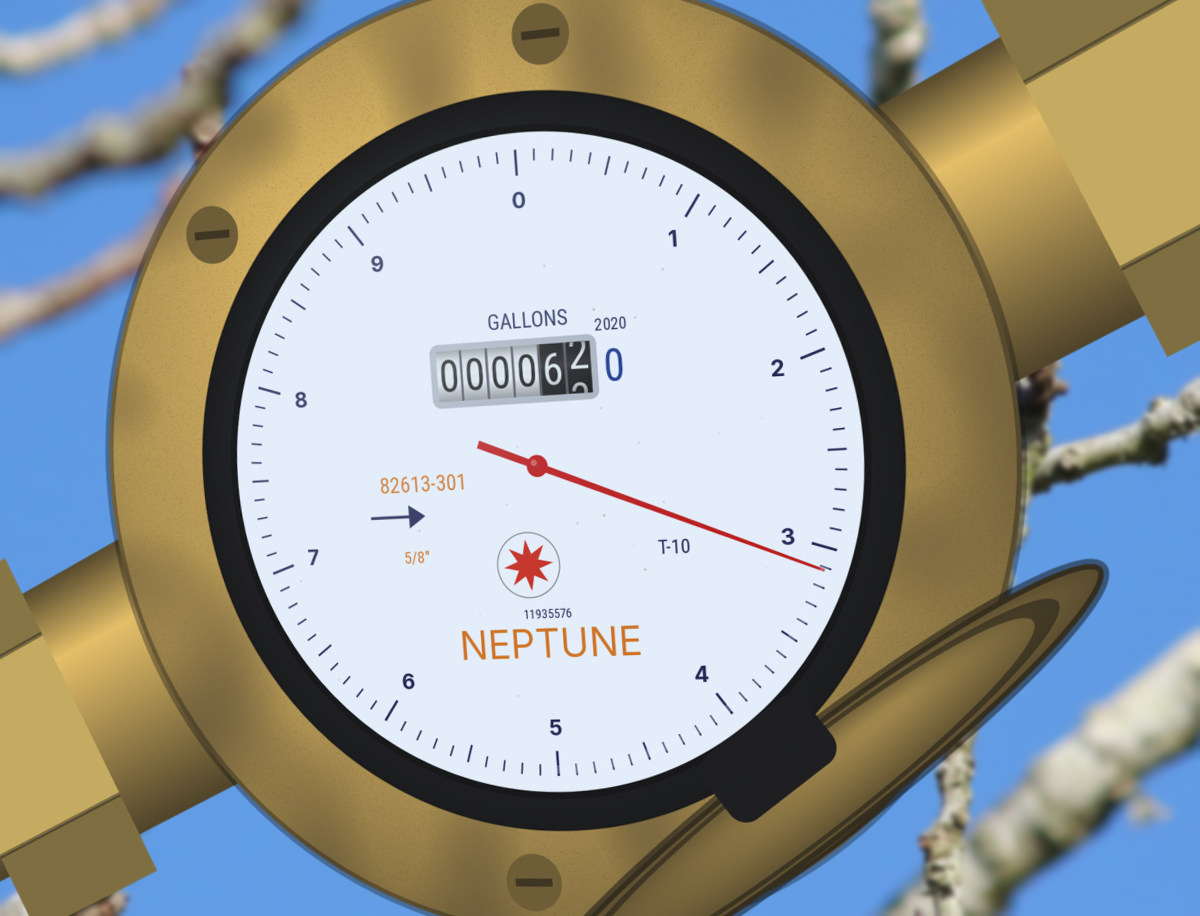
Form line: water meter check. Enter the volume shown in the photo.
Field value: 623.1 gal
